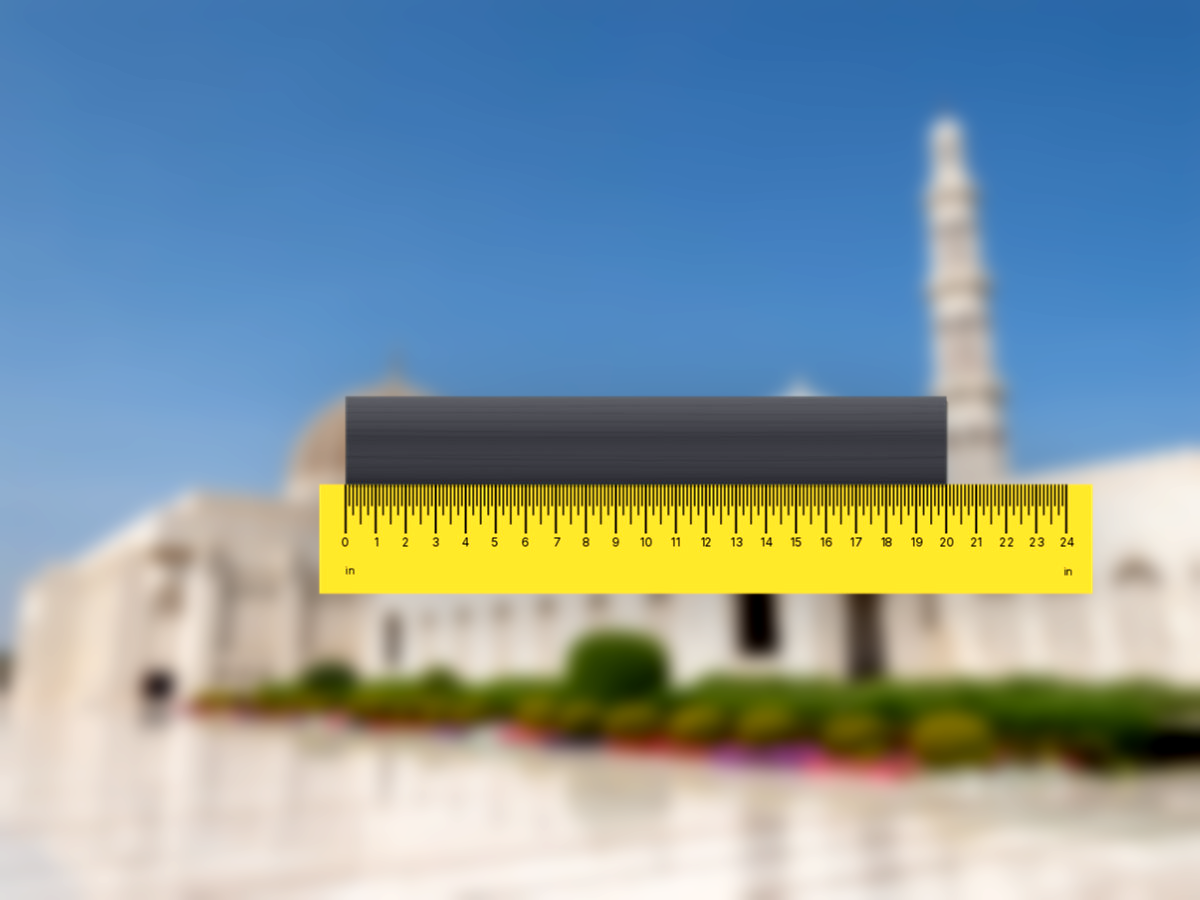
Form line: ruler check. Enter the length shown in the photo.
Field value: 20 in
